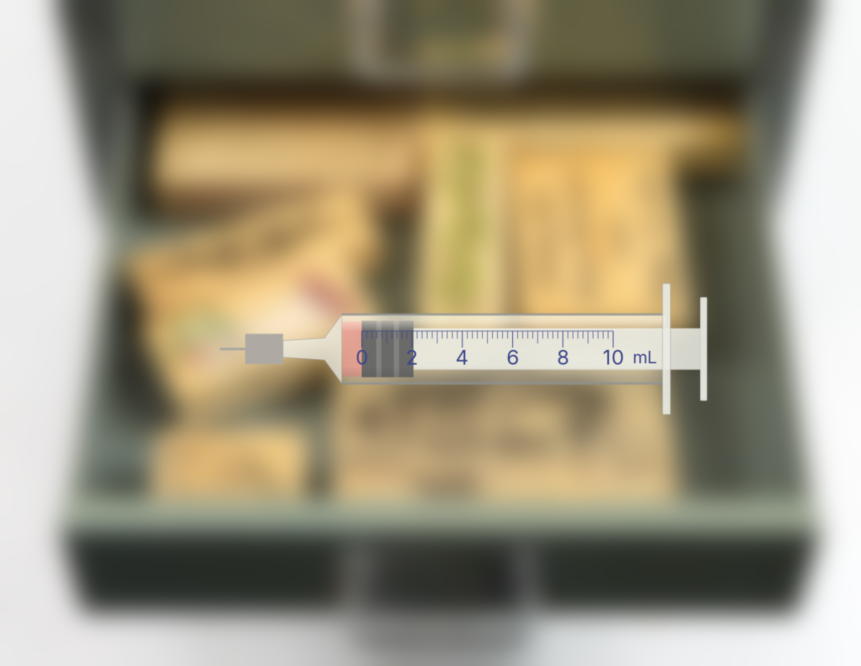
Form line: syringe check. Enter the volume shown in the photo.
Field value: 0 mL
